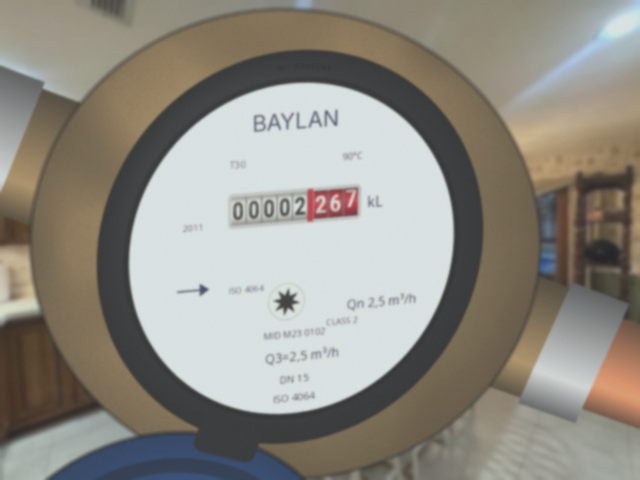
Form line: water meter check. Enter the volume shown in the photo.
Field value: 2.267 kL
